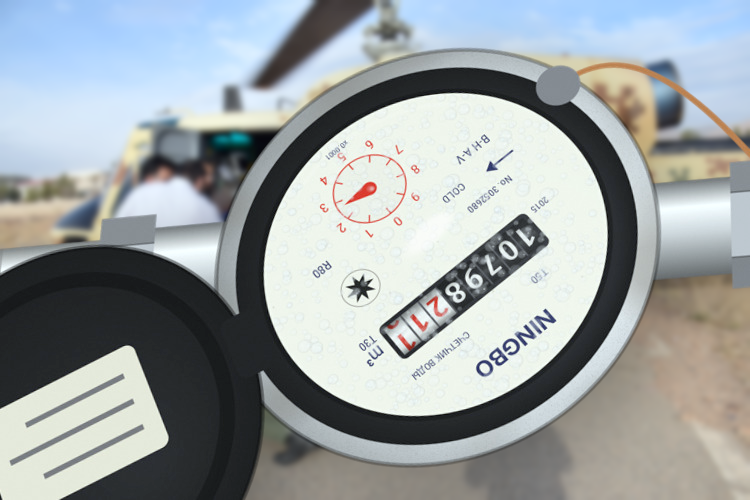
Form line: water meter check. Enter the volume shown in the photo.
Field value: 10798.2112 m³
